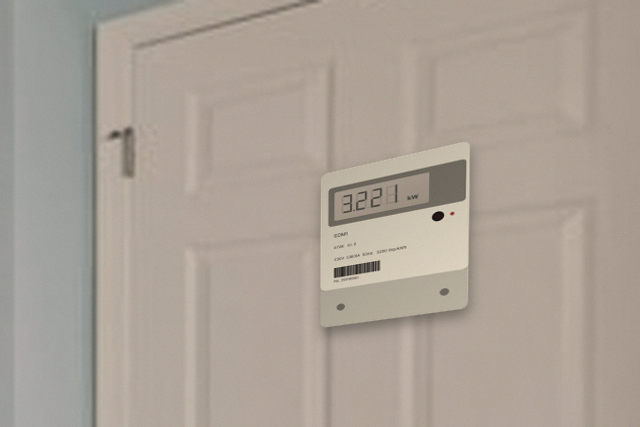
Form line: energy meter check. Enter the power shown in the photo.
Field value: 3.221 kW
